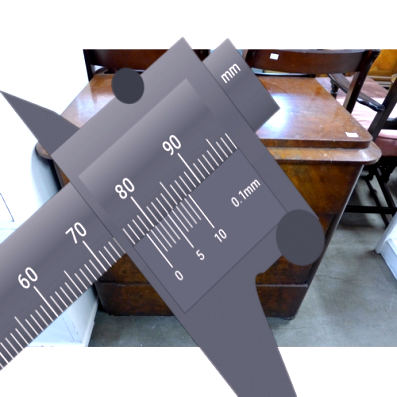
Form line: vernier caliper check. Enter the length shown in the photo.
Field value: 78.4 mm
